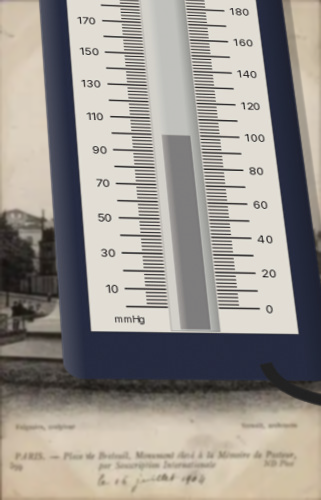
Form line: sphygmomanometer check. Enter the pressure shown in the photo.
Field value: 100 mmHg
